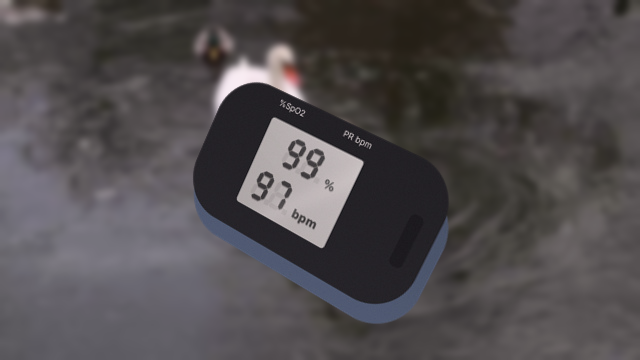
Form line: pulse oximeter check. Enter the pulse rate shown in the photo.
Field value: 97 bpm
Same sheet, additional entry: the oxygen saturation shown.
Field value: 99 %
